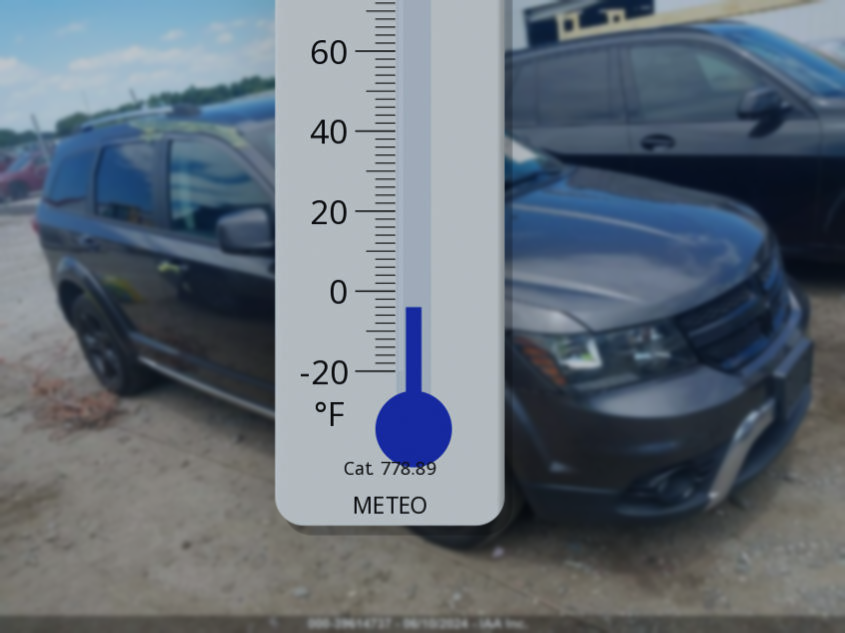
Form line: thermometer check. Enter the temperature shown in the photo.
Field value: -4 °F
